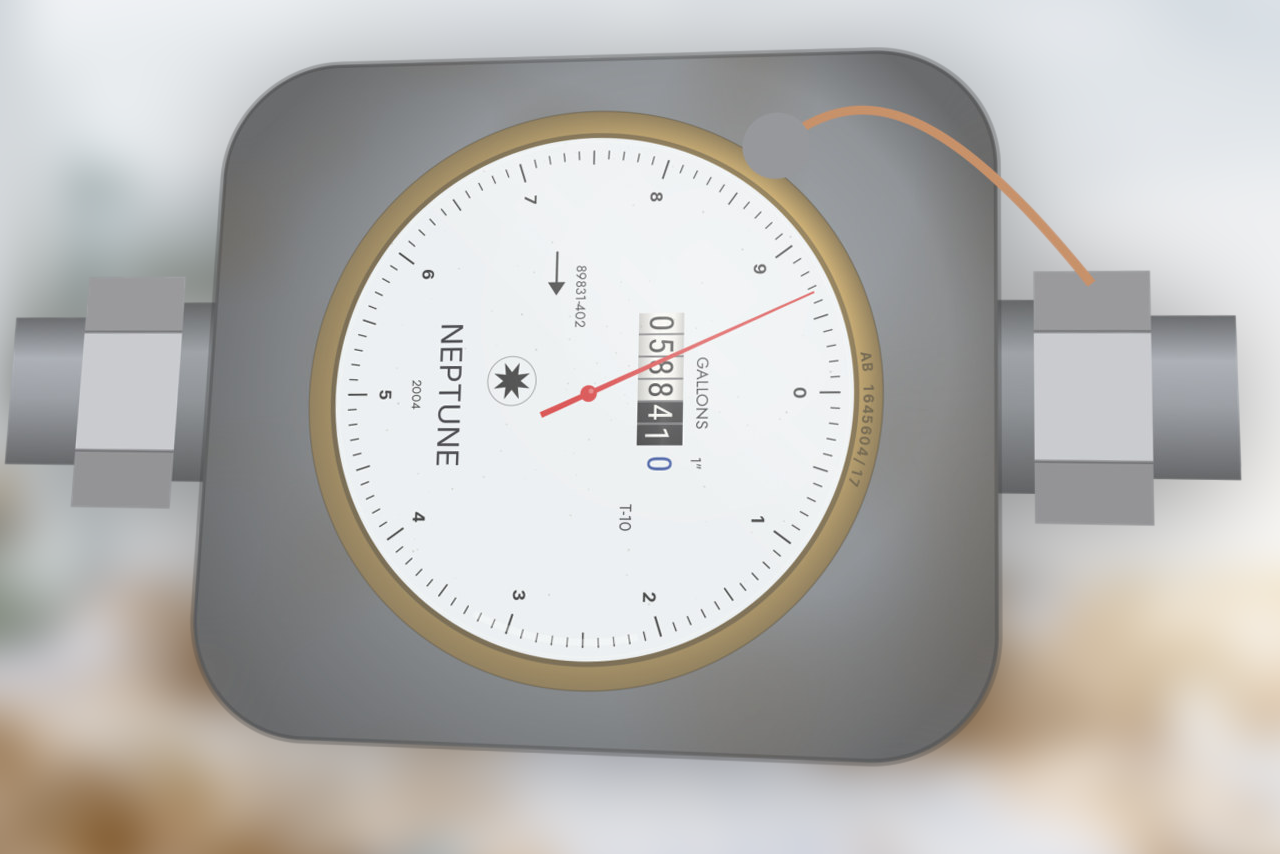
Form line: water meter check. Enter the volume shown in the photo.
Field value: 588409.3 gal
